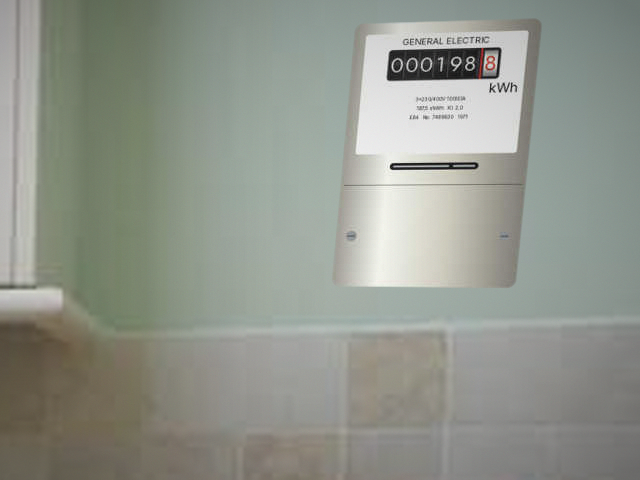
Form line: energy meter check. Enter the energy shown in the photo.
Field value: 198.8 kWh
